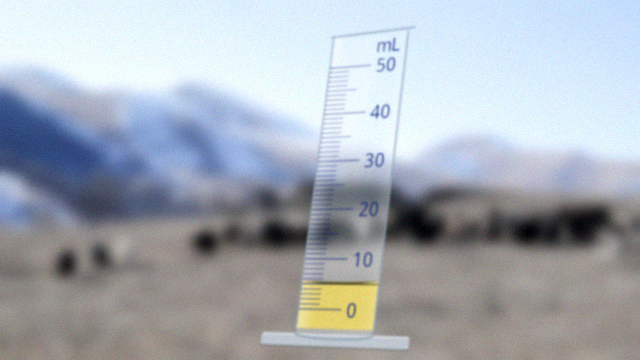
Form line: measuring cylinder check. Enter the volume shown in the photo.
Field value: 5 mL
